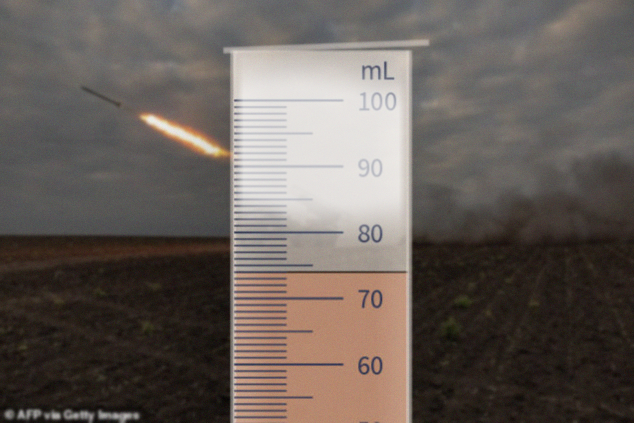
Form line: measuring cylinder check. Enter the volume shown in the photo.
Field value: 74 mL
